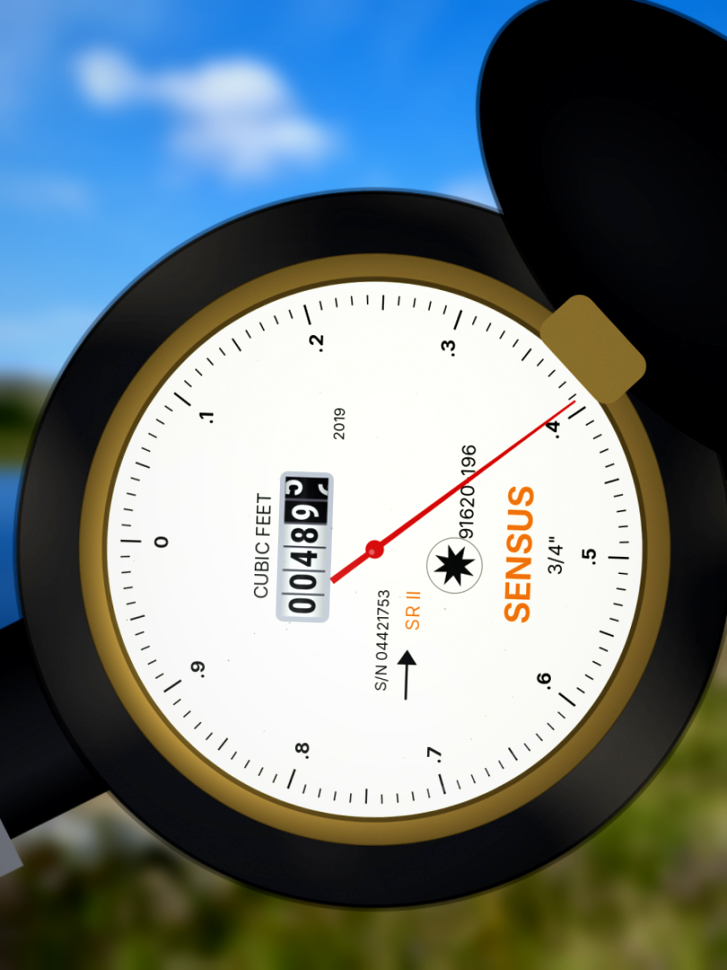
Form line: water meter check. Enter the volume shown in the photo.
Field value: 4895.39 ft³
